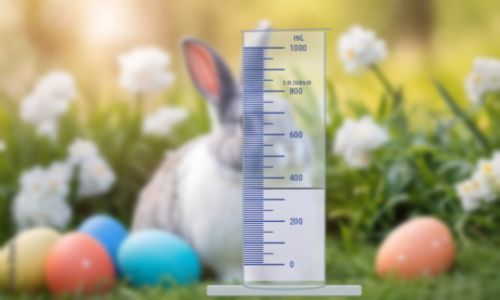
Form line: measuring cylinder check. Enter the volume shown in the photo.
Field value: 350 mL
